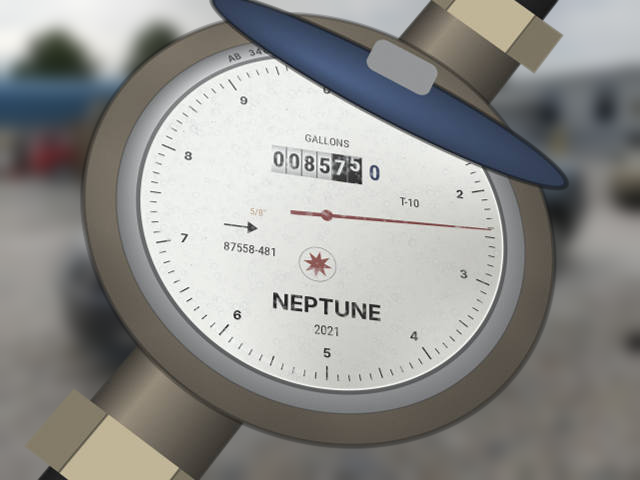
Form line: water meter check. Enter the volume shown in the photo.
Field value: 85752.4 gal
